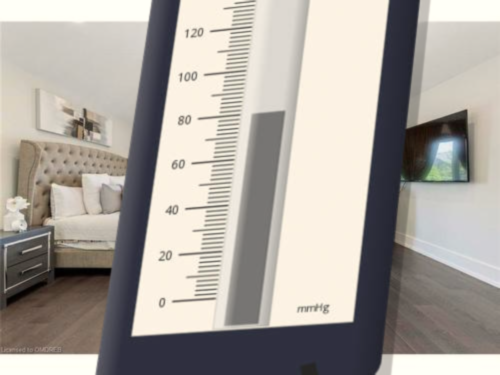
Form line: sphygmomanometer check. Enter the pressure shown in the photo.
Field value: 80 mmHg
